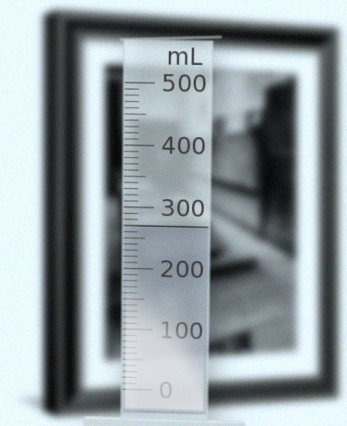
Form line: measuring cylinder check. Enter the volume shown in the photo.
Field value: 270 mL
